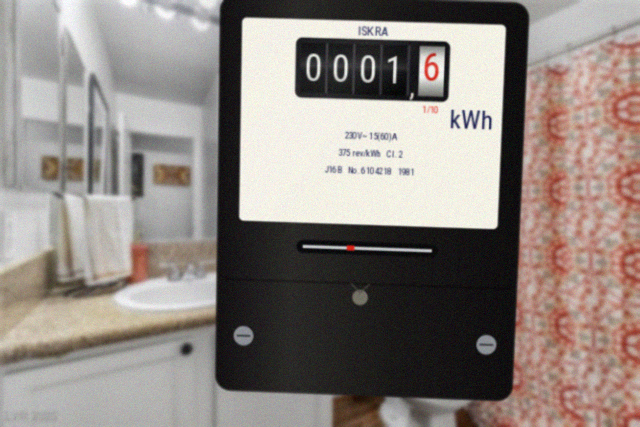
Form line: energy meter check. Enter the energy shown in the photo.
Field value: 1.6 kWh
